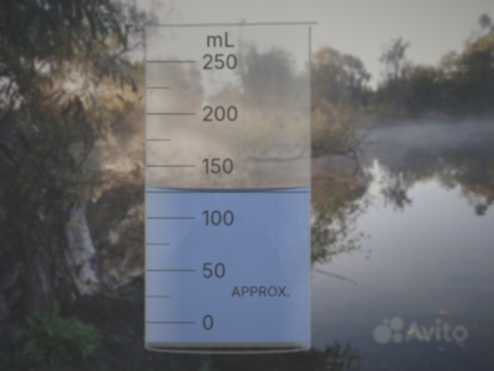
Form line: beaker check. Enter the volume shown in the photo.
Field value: 125 mL
